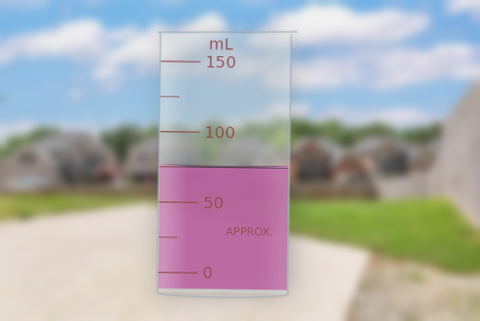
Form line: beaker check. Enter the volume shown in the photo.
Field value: 75 mL
